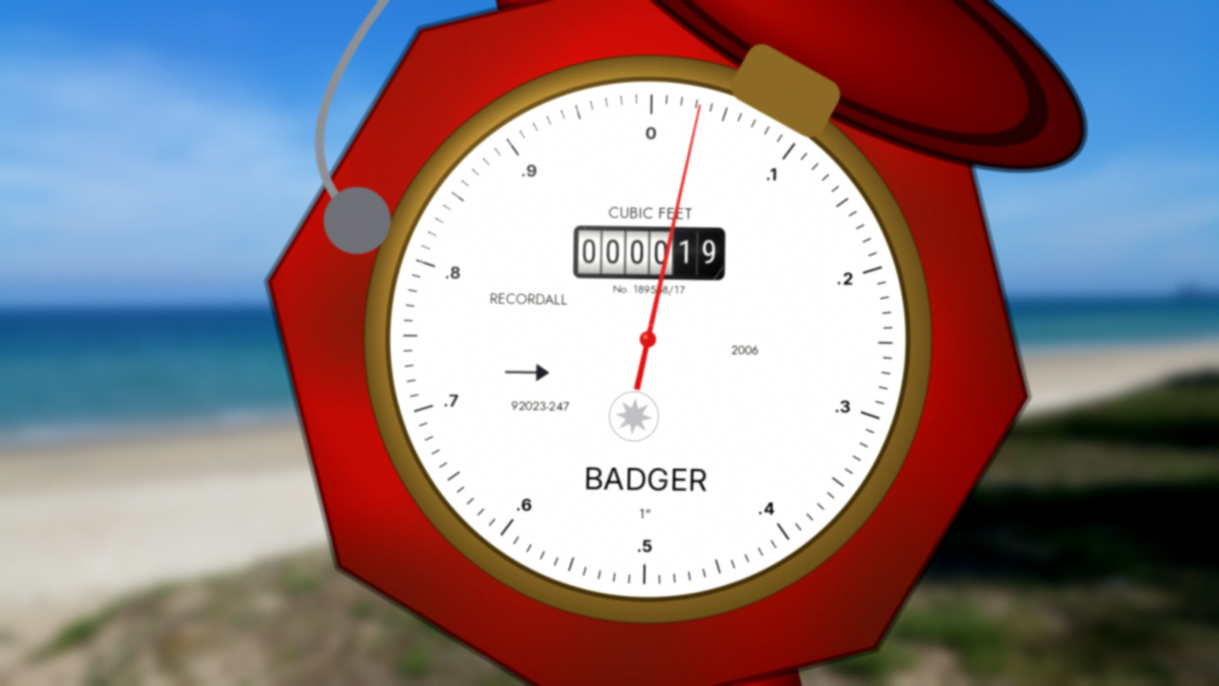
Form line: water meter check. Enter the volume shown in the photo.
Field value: 19.03 ft³
